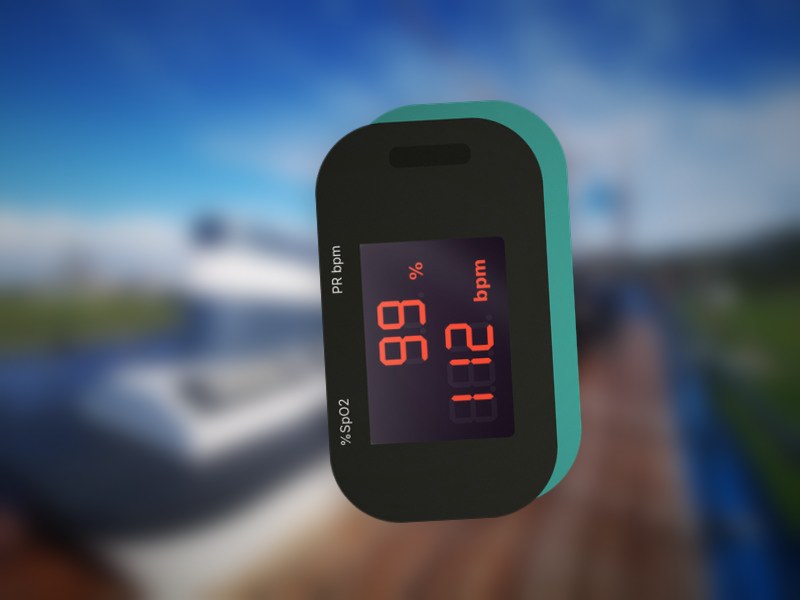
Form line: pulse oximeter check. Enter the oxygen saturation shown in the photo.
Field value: 99 %
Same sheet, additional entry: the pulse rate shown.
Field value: 112 bpm
